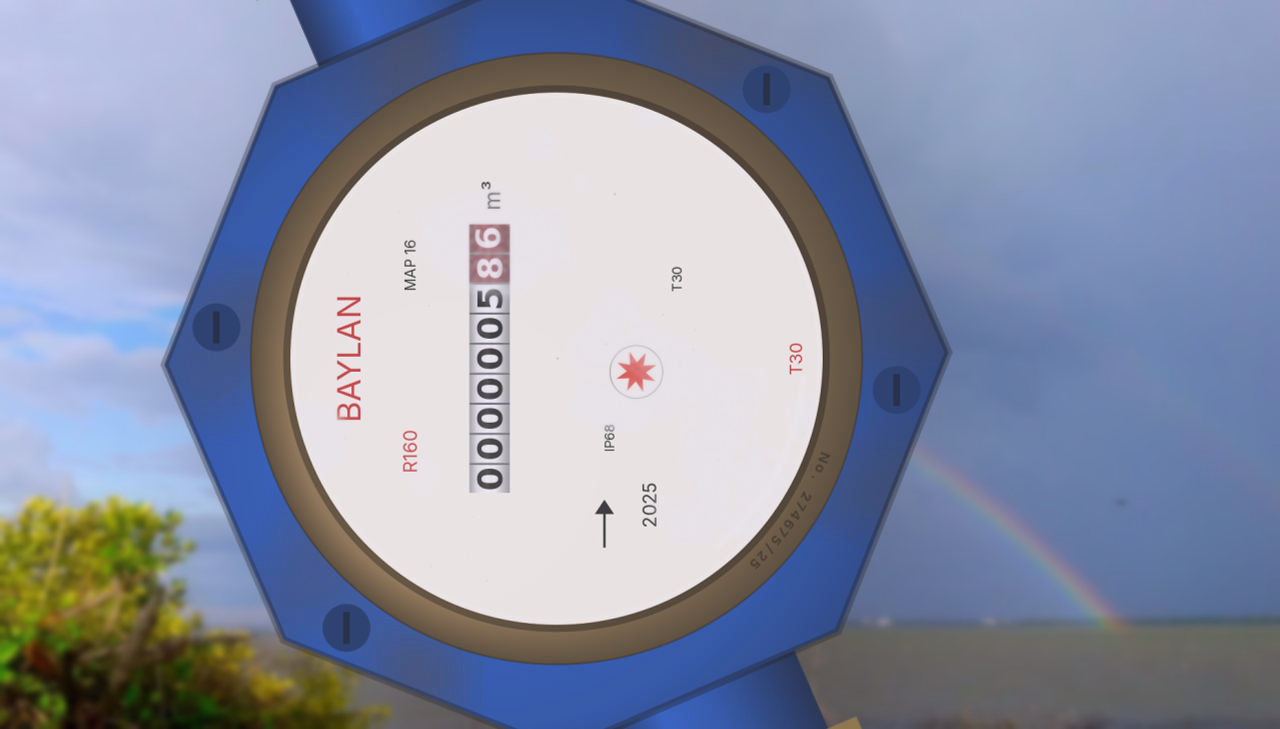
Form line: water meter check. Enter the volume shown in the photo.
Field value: 5.86 m³
